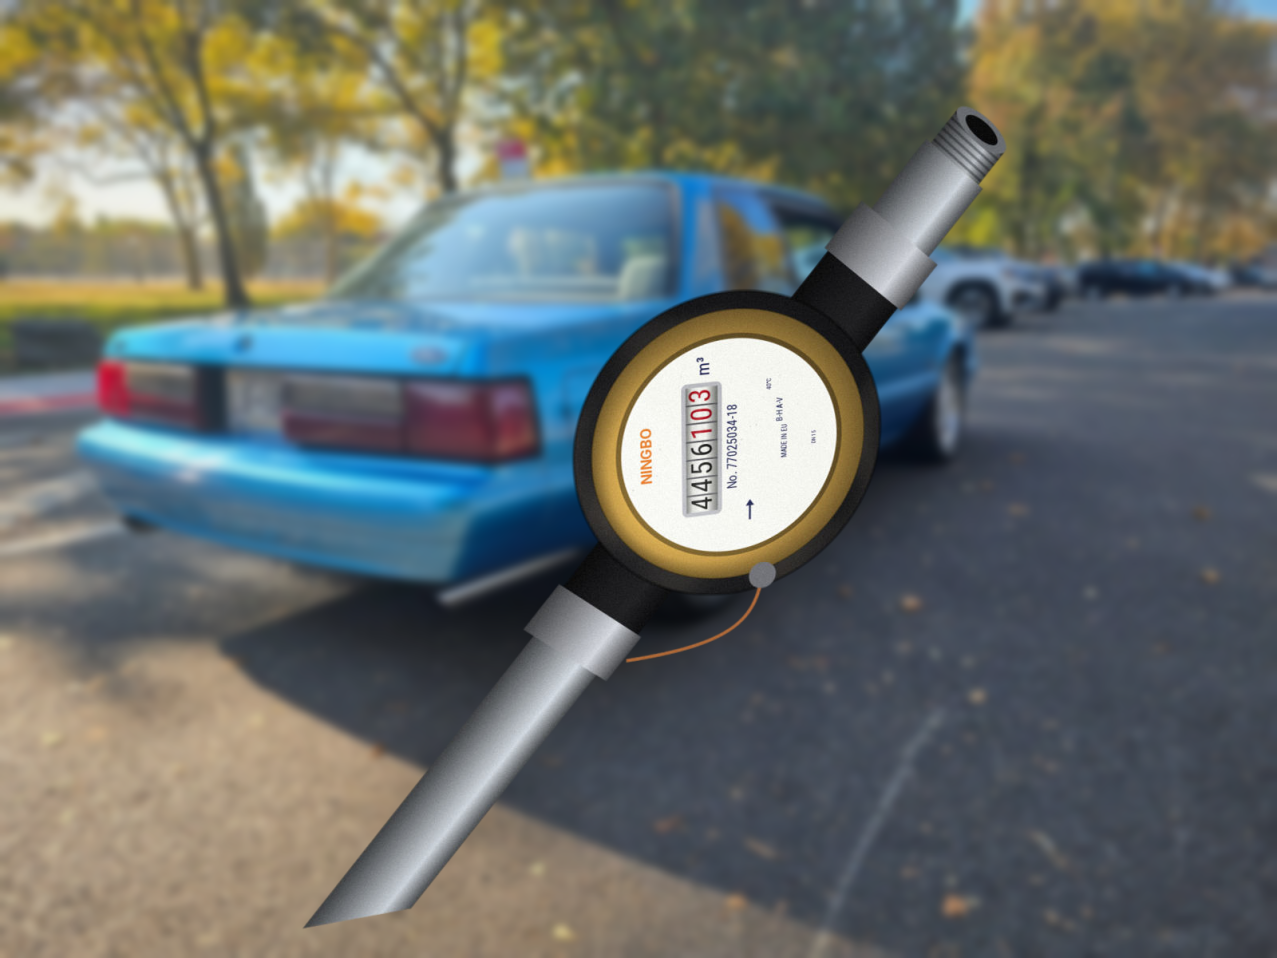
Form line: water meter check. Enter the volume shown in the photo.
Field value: 4456.103 m³
